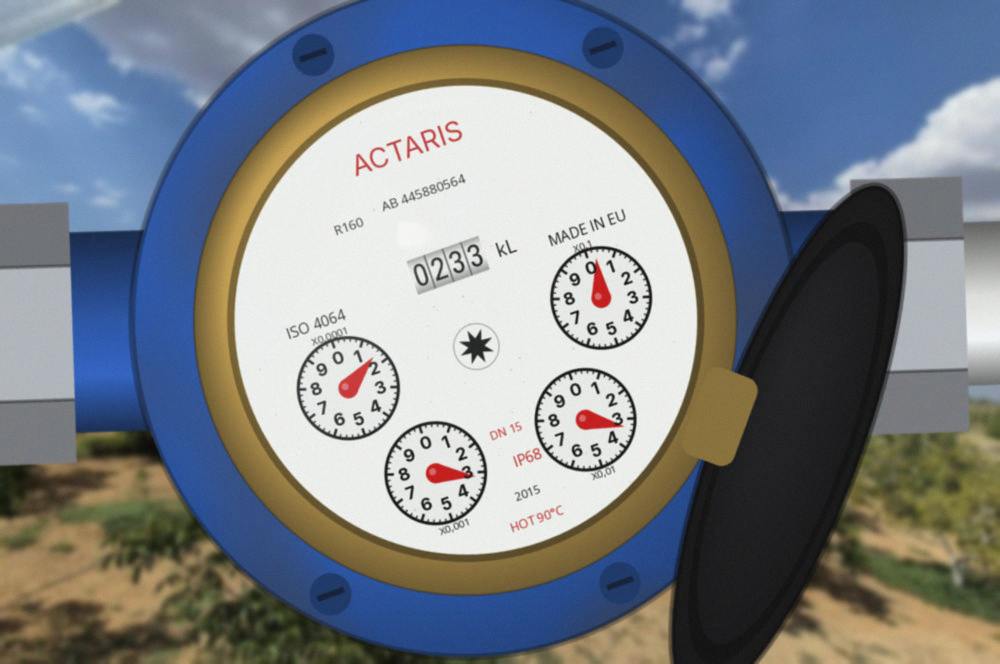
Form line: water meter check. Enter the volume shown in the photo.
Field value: 233.0331 kL
